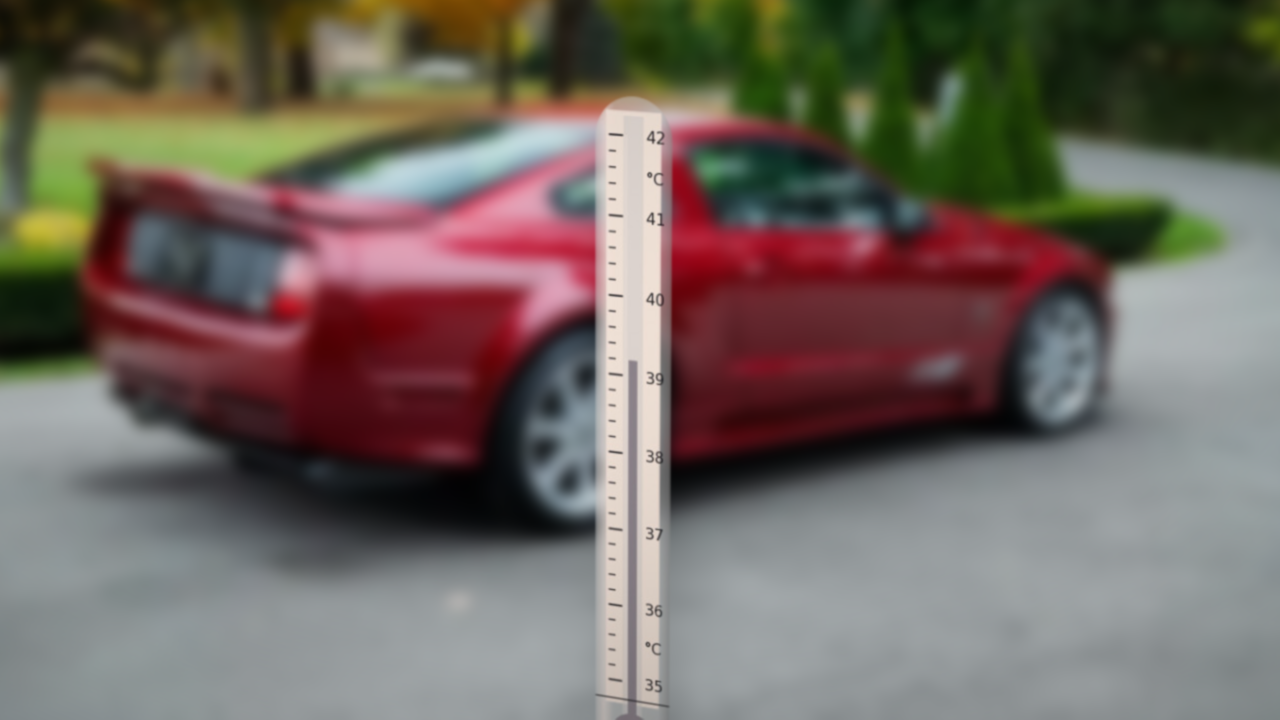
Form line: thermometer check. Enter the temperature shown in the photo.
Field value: 39.2 °C
